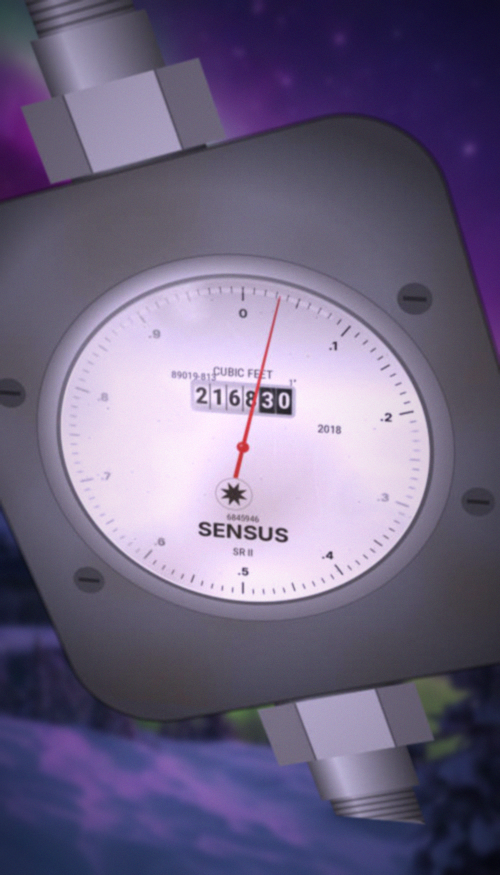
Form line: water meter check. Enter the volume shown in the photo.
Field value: 216830.03 ft³
